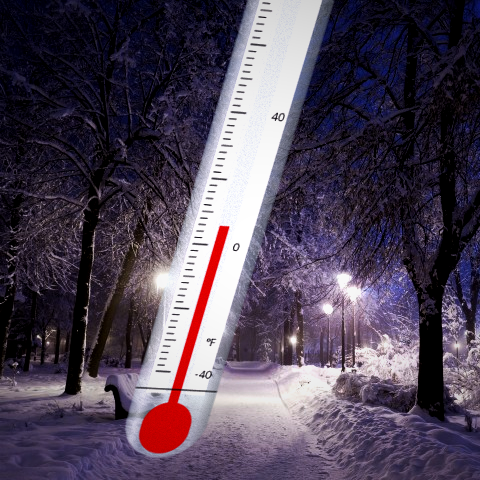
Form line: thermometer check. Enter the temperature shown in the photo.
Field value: 6 °F
